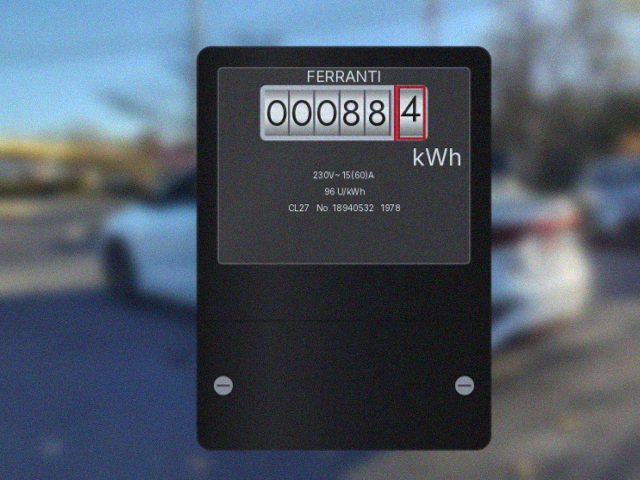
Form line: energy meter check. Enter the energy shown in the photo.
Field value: 88.4 kWh
